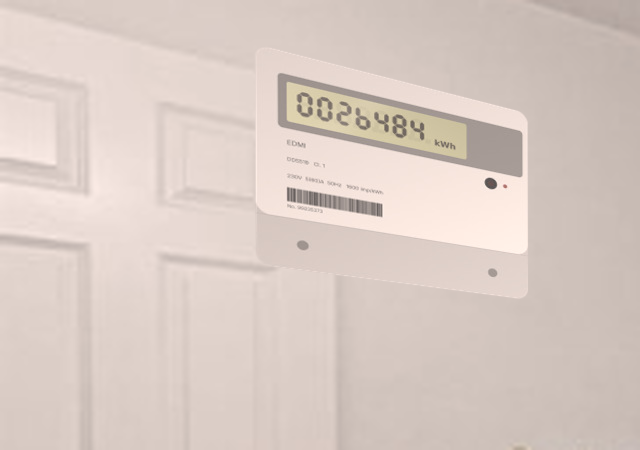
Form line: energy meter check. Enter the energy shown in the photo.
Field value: 26484 kWh
